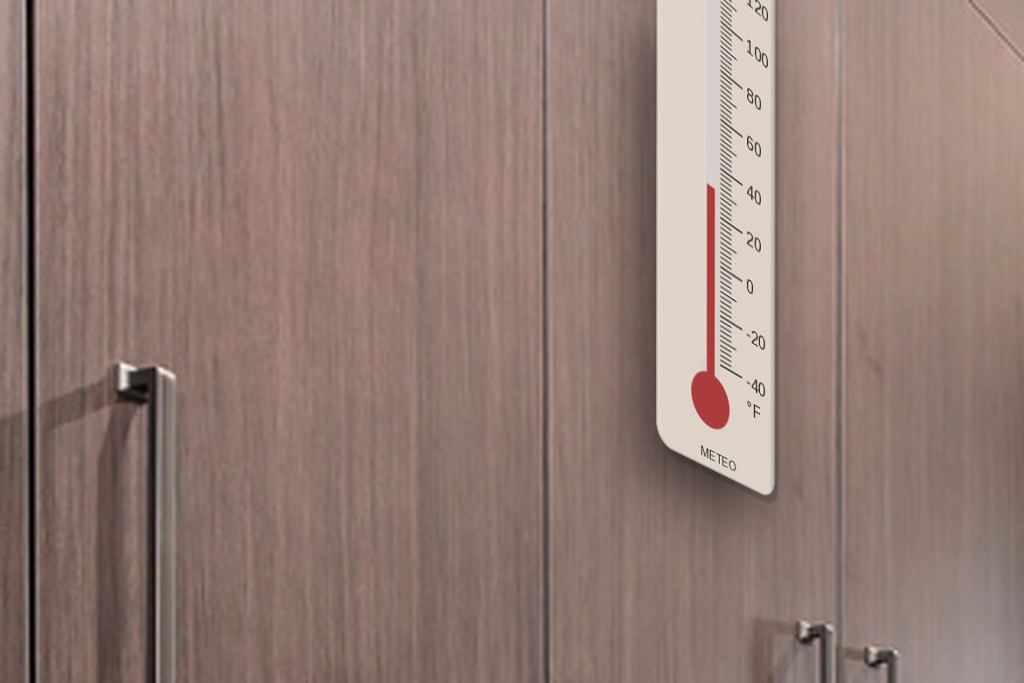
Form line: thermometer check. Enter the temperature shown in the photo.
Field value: 30 °F
